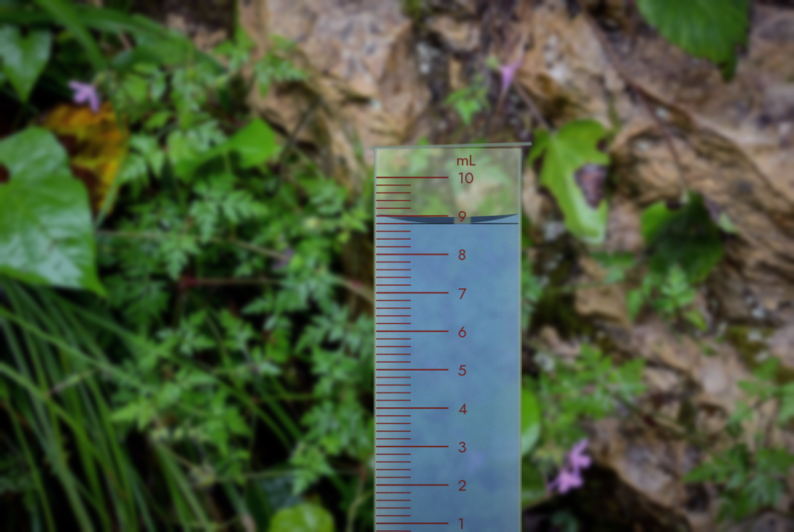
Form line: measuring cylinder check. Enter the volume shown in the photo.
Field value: 8.8 mL
